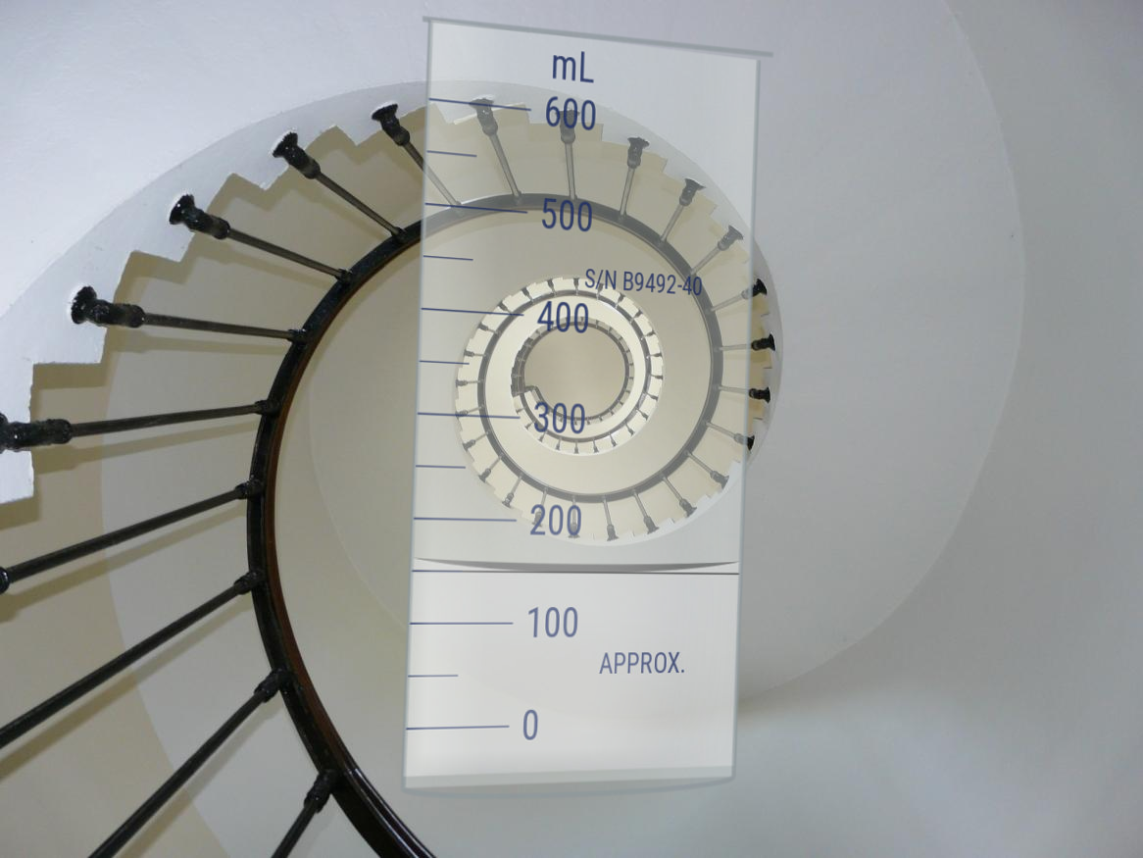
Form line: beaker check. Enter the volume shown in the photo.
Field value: 150 mL
